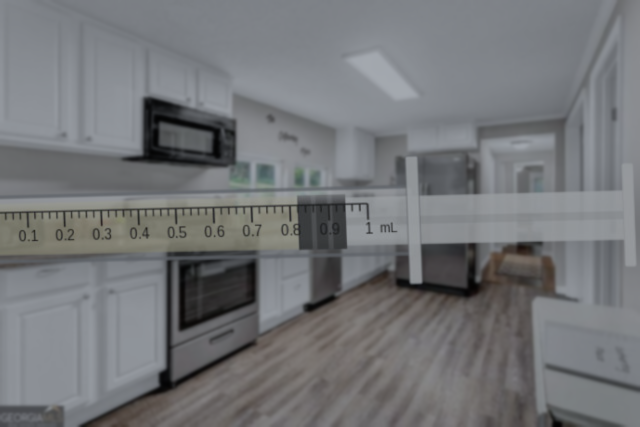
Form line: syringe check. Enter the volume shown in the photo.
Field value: 0.82 mL
